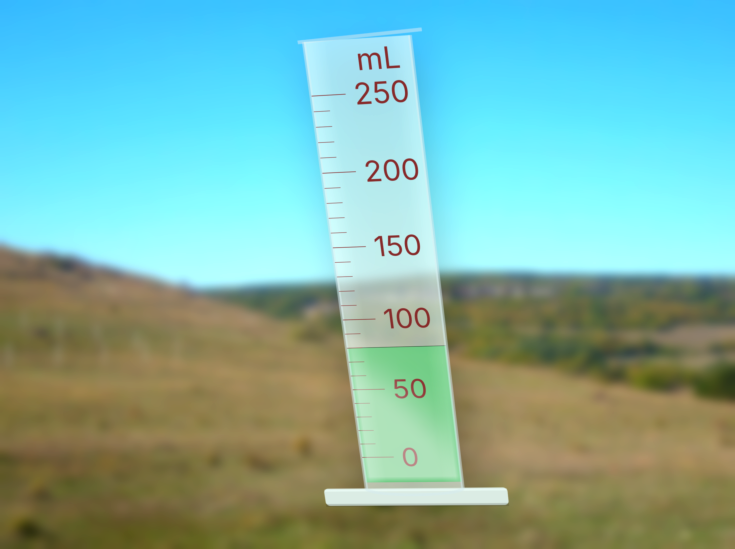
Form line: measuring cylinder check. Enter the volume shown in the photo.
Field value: 80 mL
